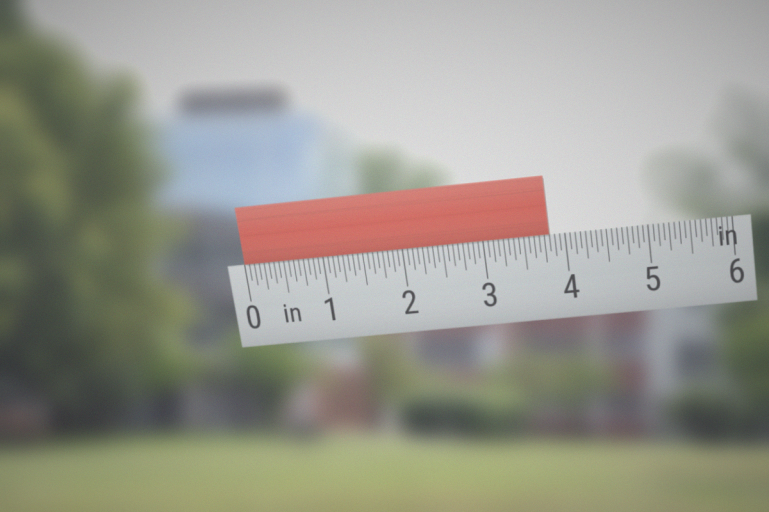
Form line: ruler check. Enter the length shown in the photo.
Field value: 3.8125 in
